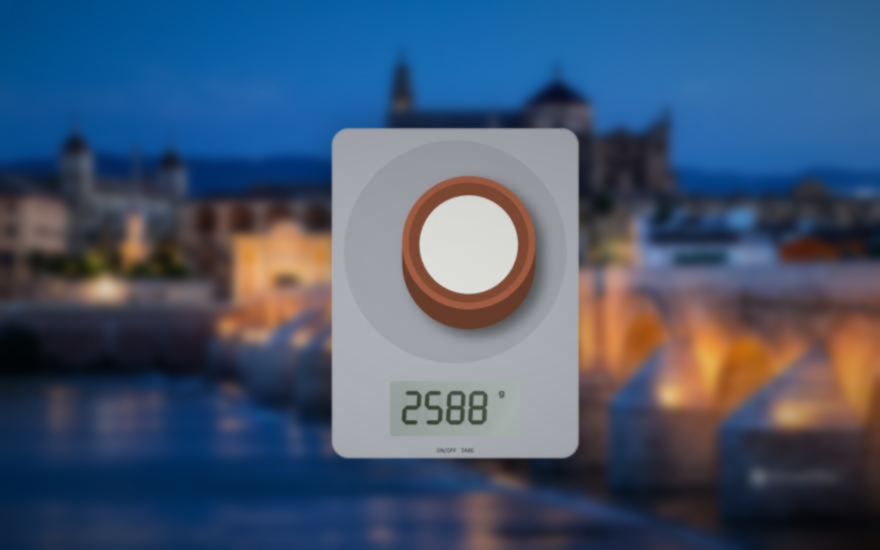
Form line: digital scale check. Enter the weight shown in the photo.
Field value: 2588 g
